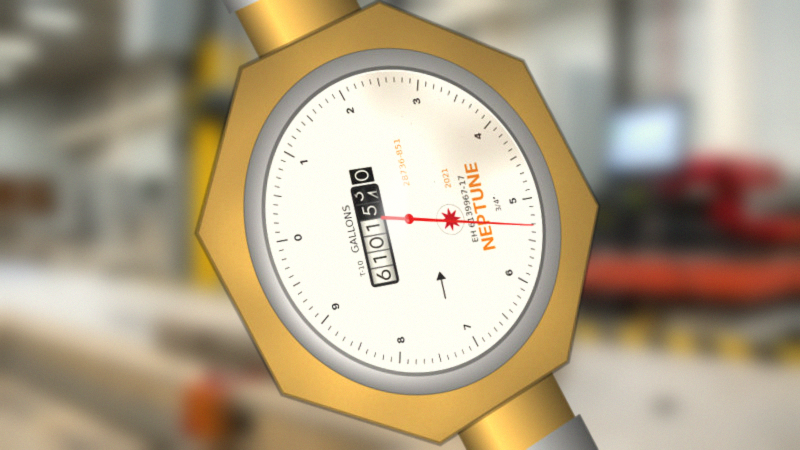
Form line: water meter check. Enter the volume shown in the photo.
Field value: 6101535.3 gal
